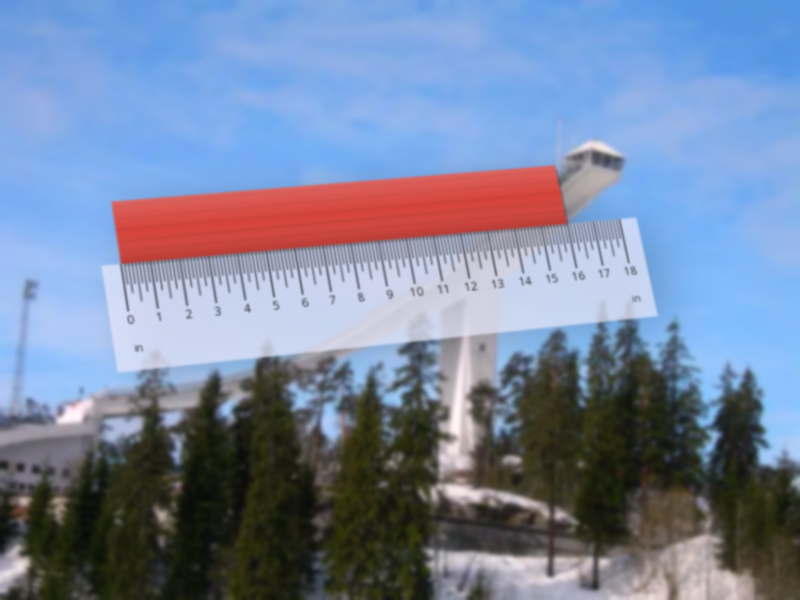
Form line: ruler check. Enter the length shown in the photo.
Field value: 16 in
